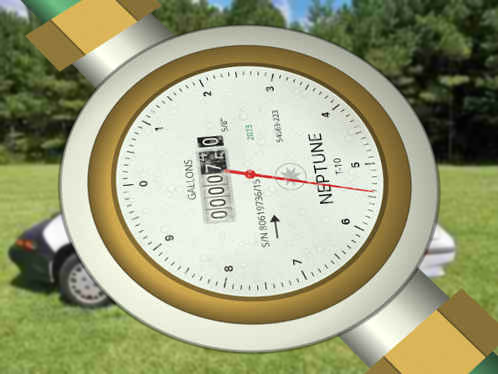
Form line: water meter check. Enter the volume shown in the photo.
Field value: 745.4 gal
